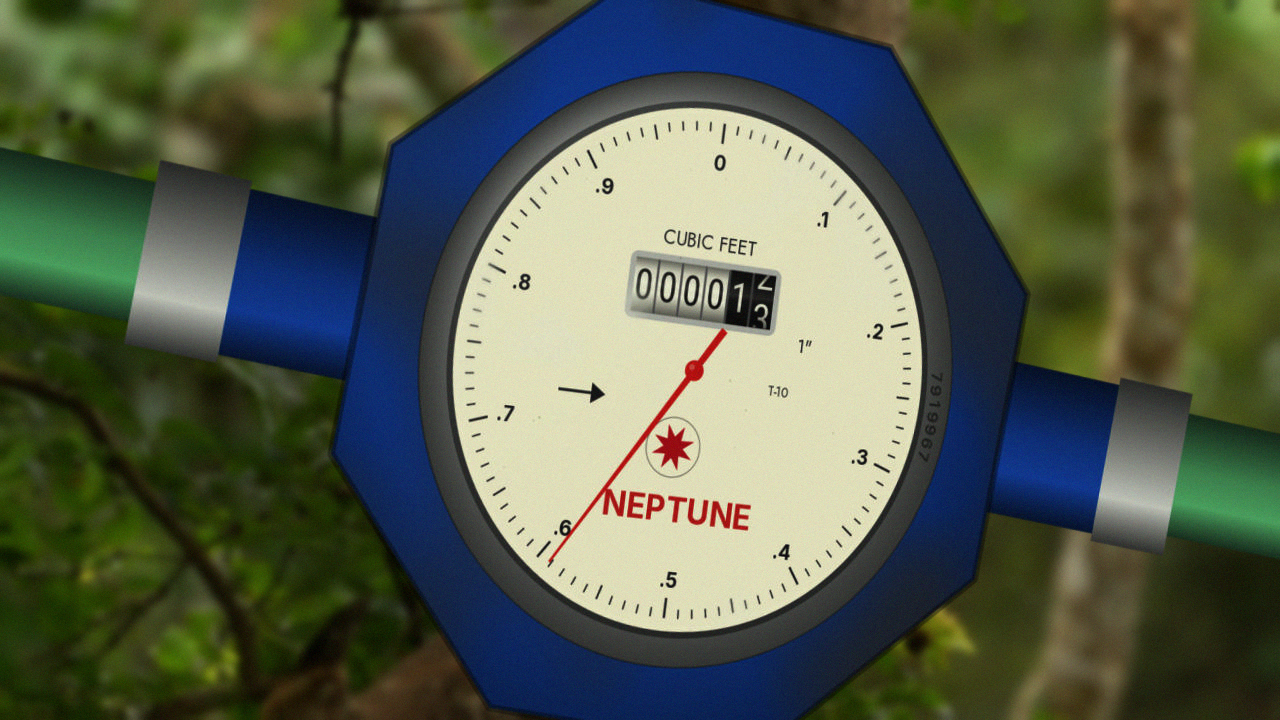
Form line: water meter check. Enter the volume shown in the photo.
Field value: 12.59 ft³
